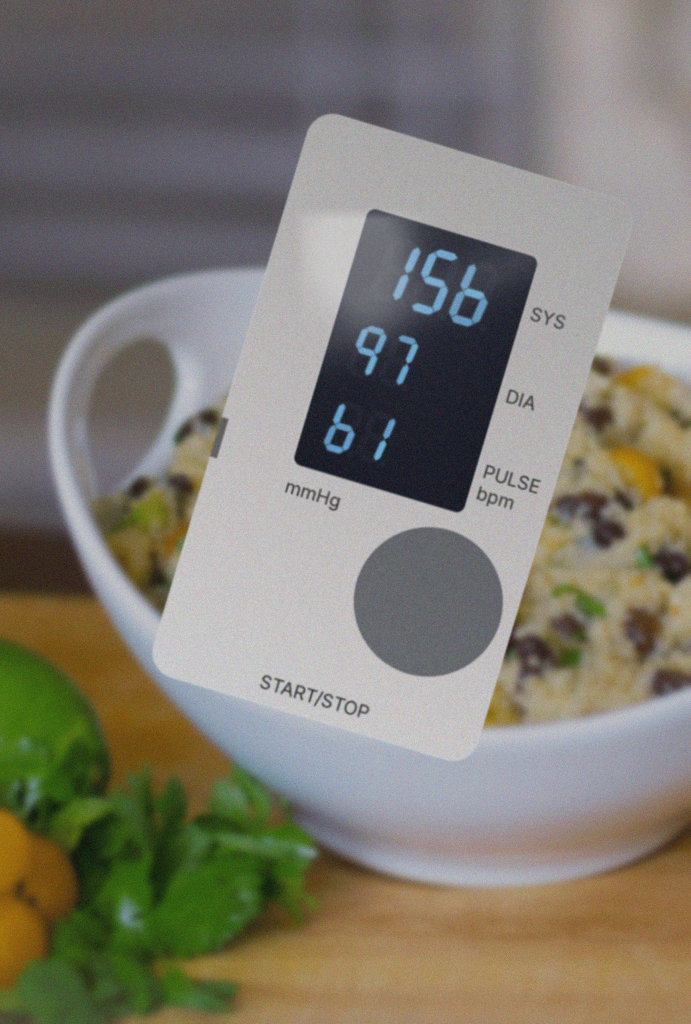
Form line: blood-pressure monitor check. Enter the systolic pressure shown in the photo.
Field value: 156 mmHg
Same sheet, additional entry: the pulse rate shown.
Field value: 61 bpm
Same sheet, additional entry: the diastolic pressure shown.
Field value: 97 mmHg
